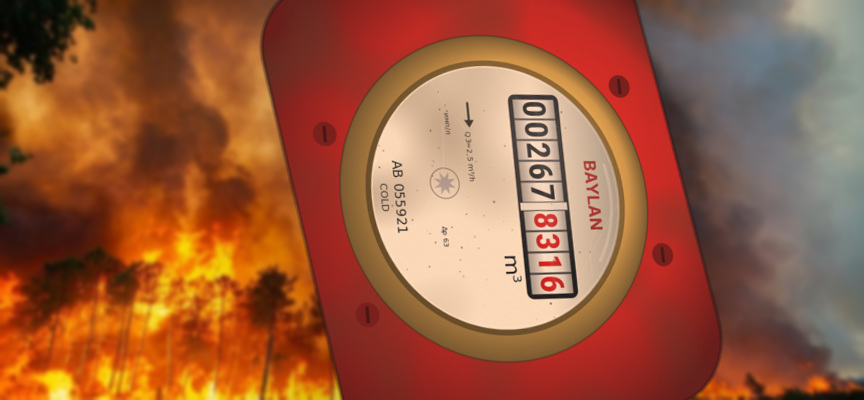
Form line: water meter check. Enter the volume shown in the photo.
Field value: 267.8316 m³
